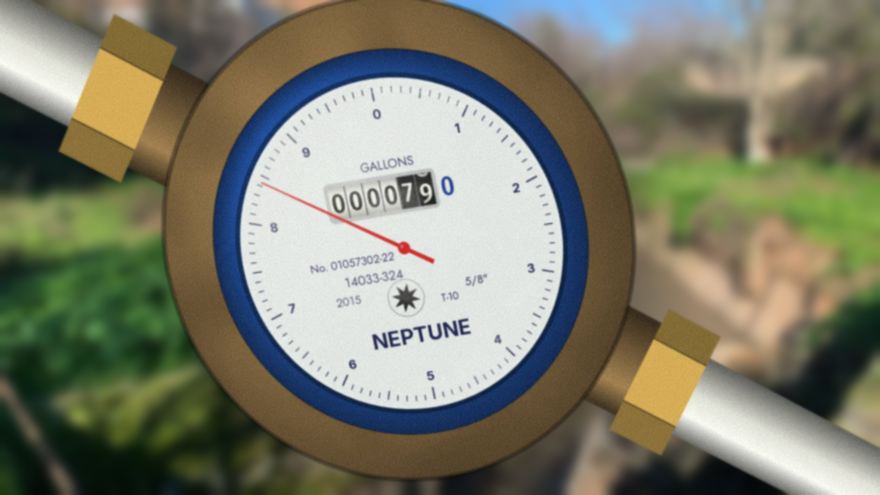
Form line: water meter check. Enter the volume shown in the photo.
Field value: 788.4 gal
